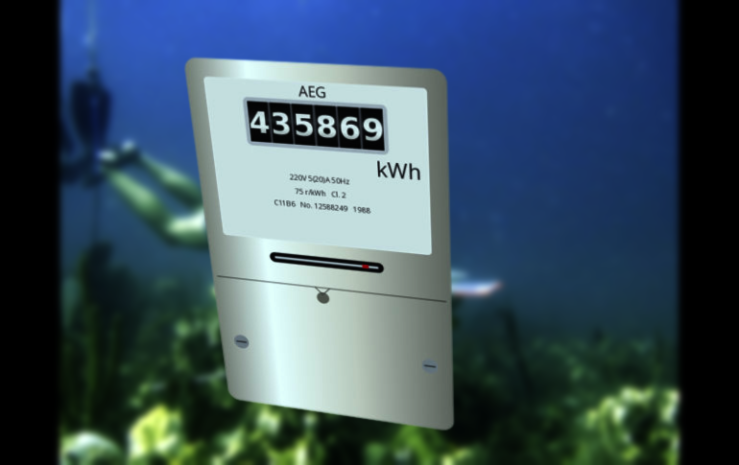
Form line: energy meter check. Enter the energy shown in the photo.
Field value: 435869 kWh
